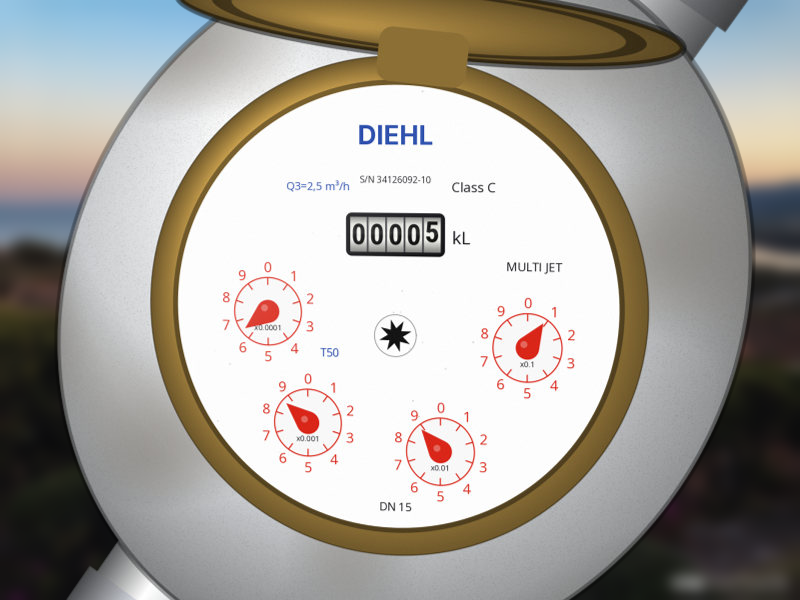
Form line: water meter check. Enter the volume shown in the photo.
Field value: 5.0886 kL
